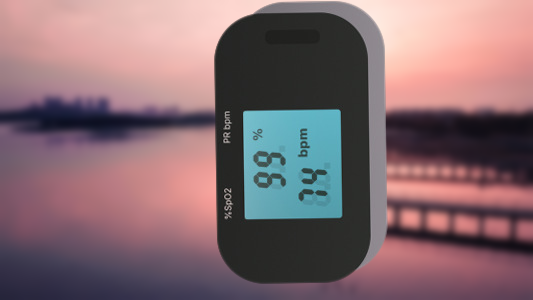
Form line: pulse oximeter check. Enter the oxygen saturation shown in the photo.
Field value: 99 %
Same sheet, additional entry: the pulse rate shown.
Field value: 74 bpm
